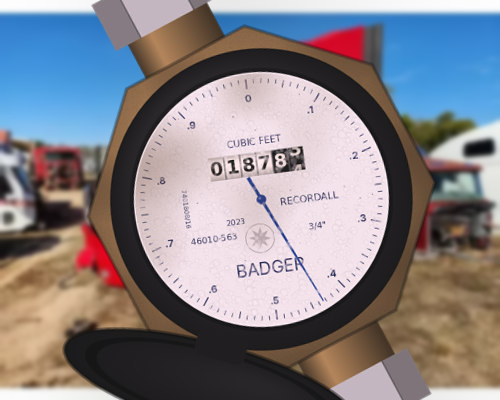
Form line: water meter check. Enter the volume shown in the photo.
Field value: 18783.43 ft³
